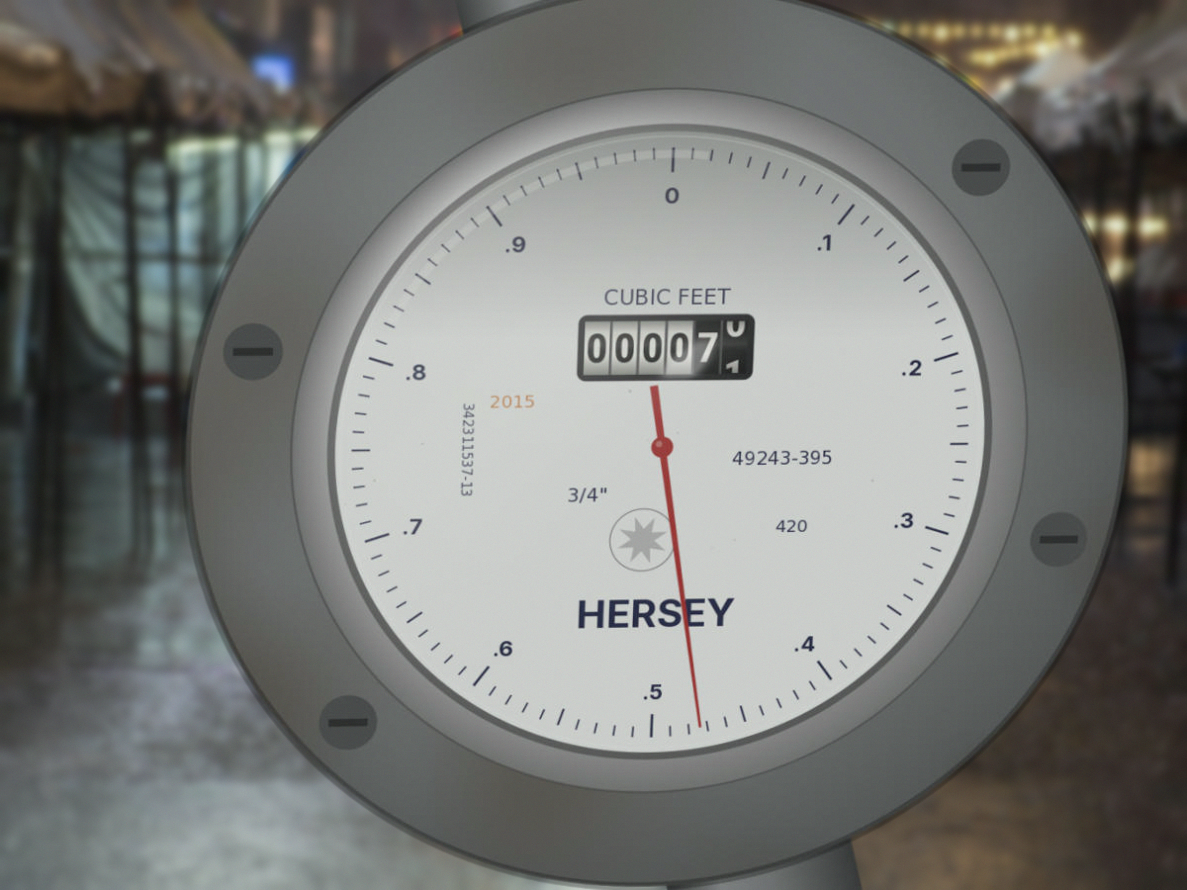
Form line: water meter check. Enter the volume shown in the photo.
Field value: 70.47 ft³
